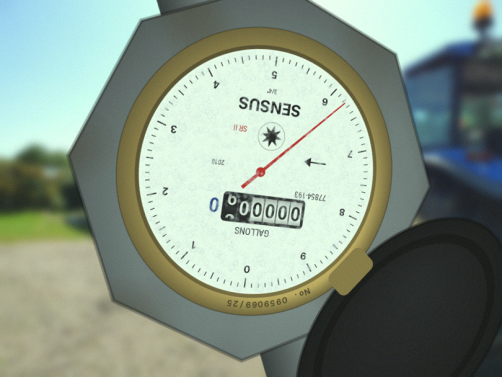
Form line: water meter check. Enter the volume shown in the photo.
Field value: 86.2 gal
